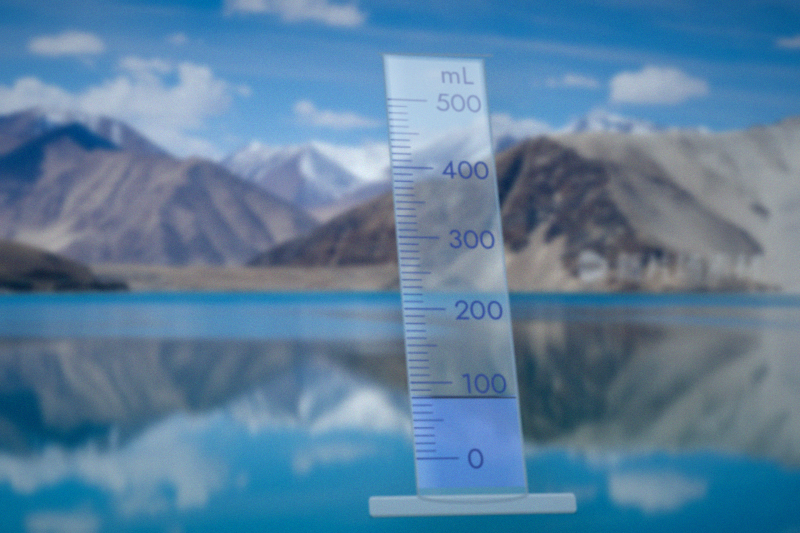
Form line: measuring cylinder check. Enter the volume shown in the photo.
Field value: 80 mL
